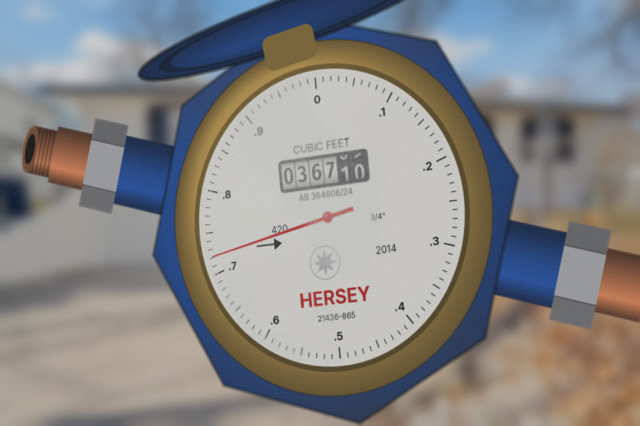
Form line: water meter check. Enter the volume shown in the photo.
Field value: 36709.72 ft³
